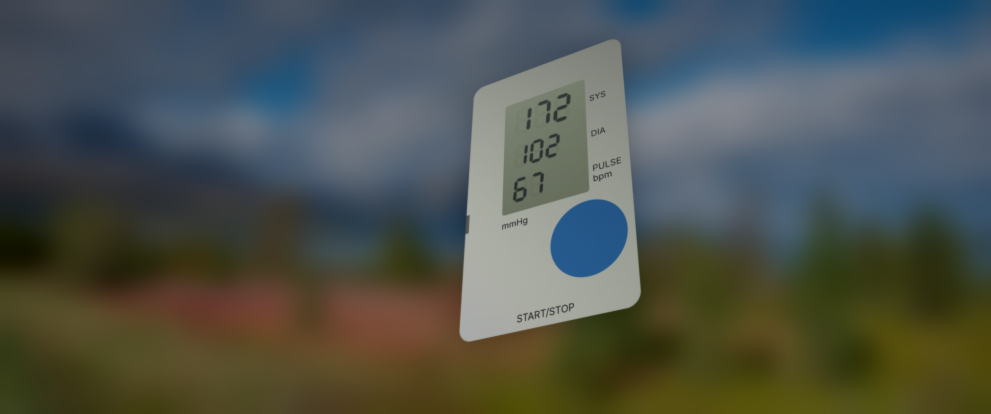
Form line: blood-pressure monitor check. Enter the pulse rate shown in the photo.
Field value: 67 bpm
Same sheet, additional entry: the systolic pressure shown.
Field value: 172 mmHg
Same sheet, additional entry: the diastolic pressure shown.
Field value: 102 mmHg
